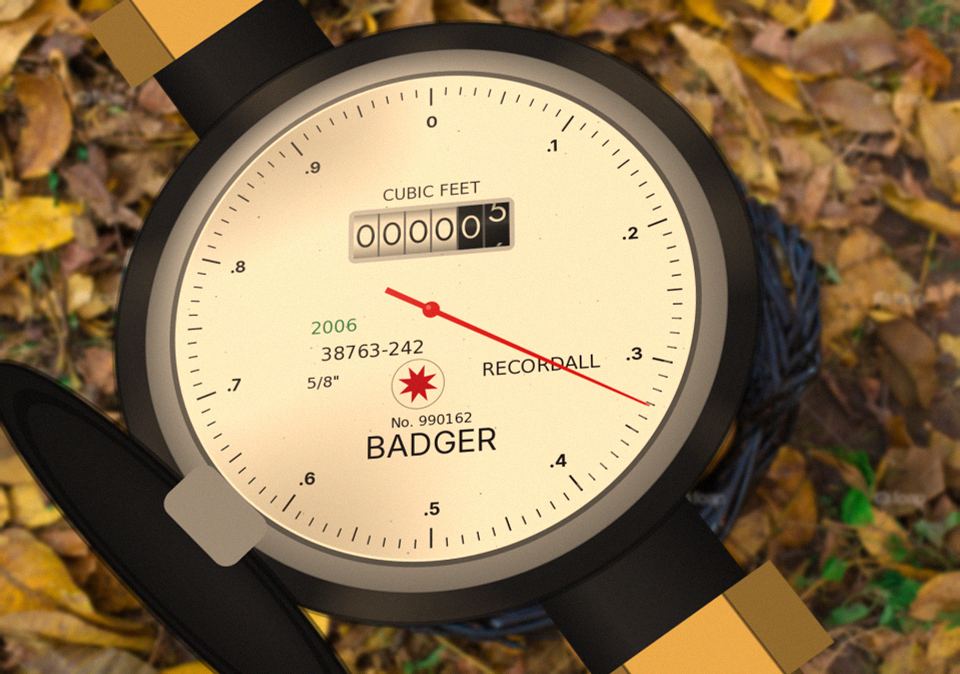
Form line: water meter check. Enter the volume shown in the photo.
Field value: 5.33 ft³
